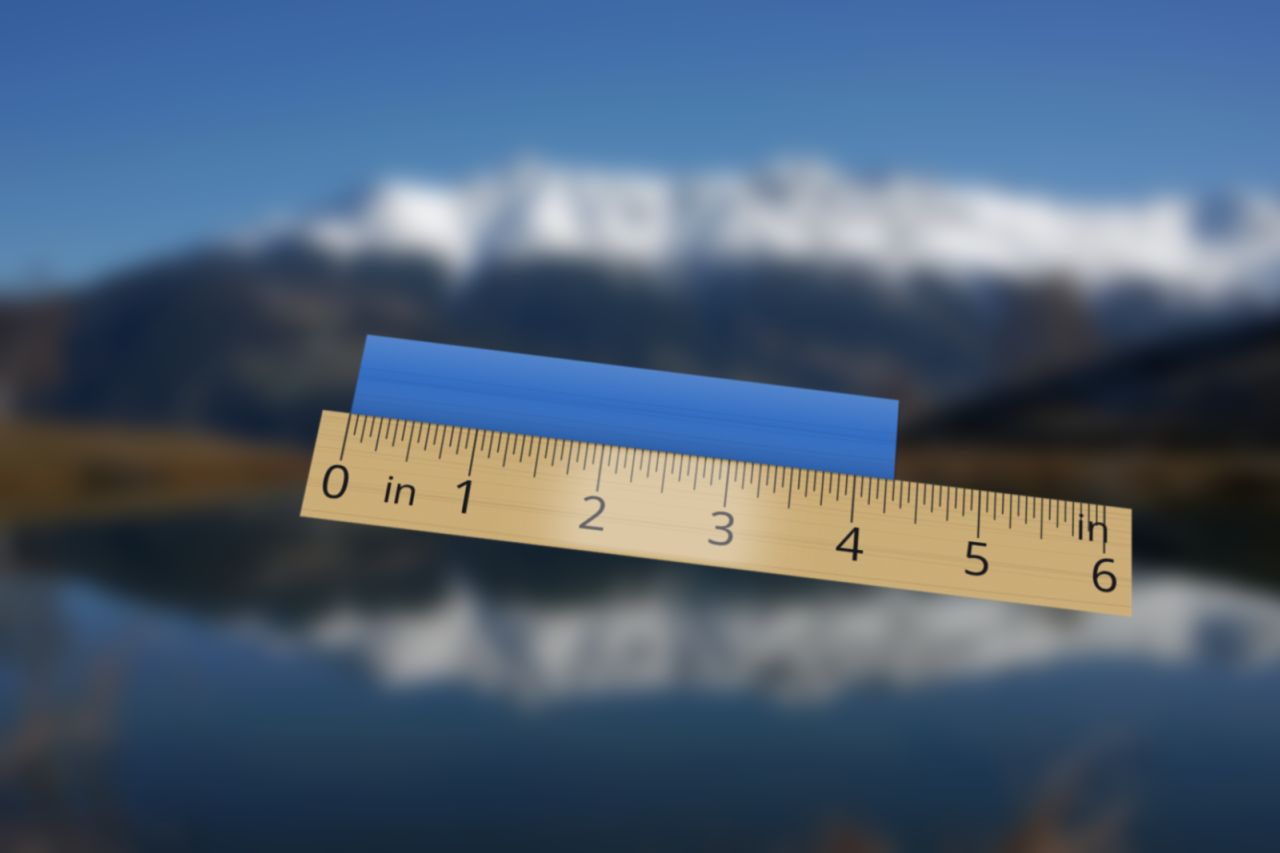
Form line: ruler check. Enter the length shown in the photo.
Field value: 4.3125 in
